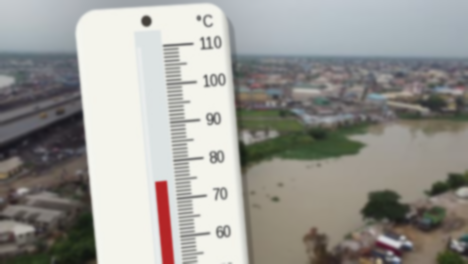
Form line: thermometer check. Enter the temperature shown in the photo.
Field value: 75 °C
